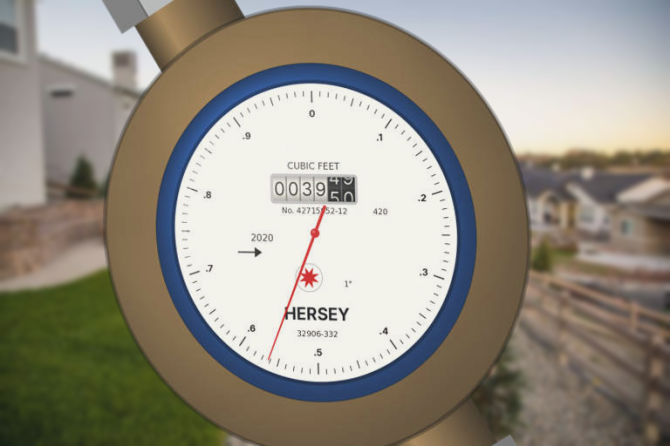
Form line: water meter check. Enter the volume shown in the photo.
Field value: 3949.56 ft³
